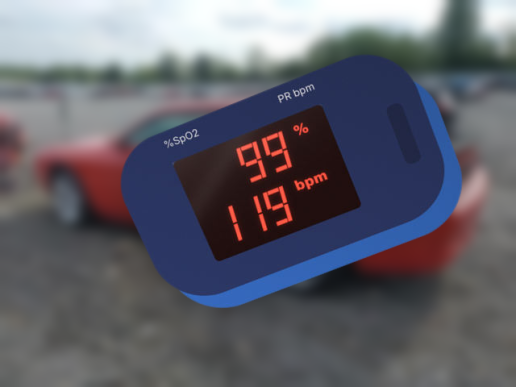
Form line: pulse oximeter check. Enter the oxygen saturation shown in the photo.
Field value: 99 %
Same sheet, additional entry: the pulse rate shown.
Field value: 119 bpm
